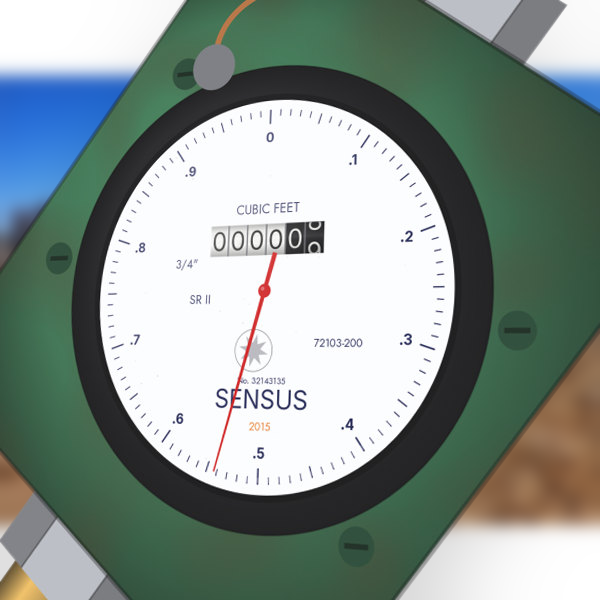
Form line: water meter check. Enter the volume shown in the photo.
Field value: 8.54 ft³
